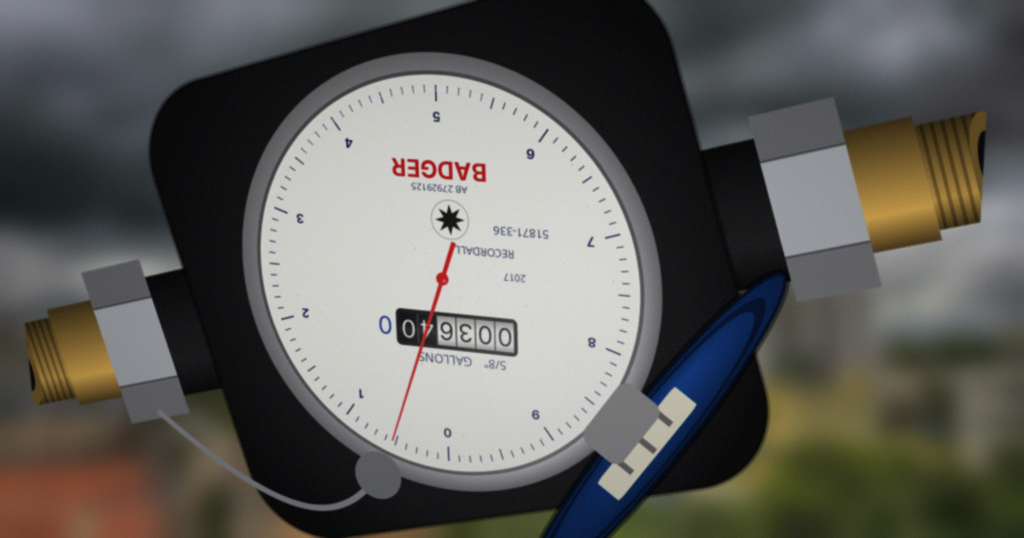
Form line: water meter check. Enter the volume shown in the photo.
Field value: 36400.5 gal
